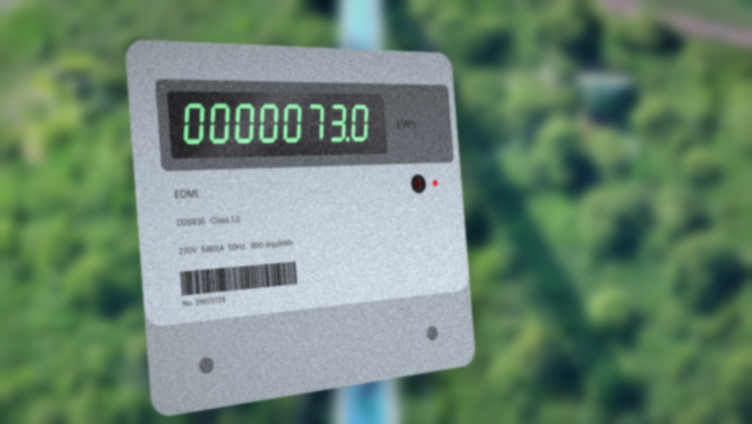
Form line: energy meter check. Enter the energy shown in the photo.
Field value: 73.0 kWh
